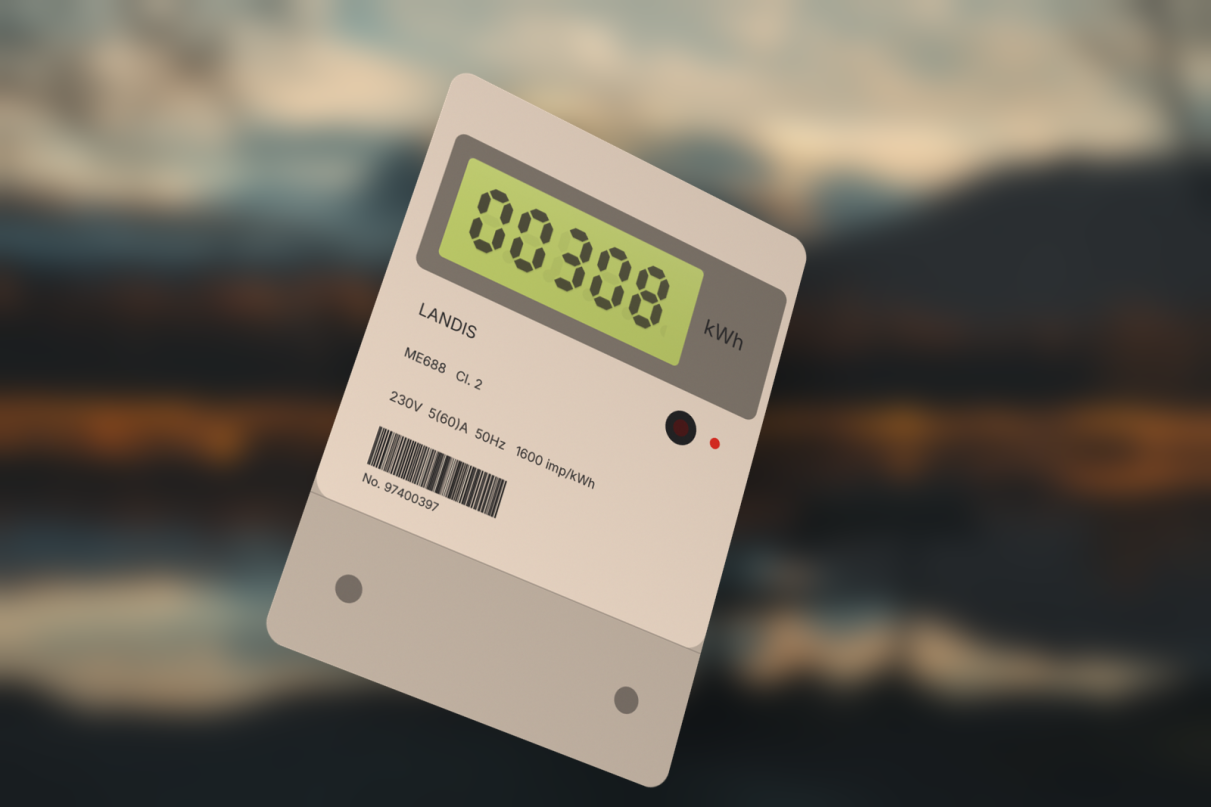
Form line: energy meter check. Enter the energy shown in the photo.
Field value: 308 kWh
